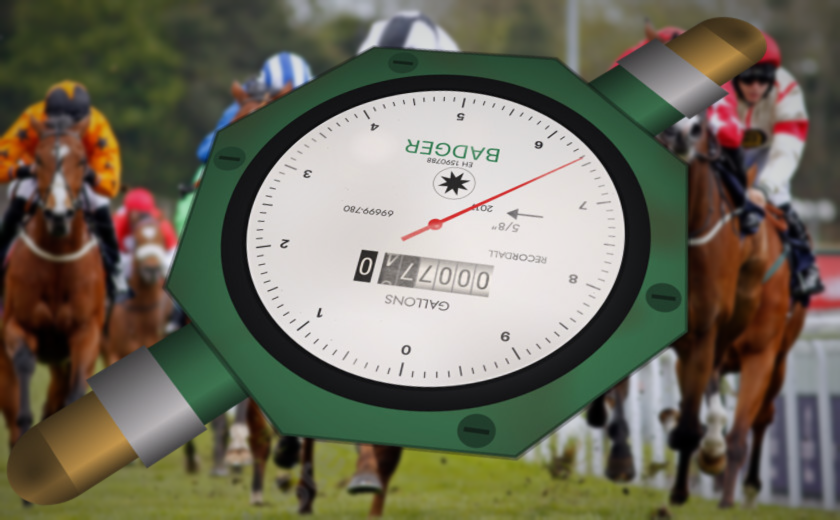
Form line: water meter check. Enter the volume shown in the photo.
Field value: 7736.4 gal
